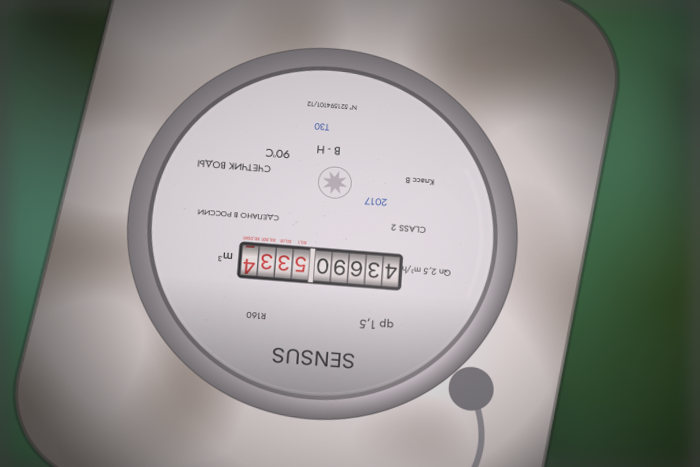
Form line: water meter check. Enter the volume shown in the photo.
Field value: 43690.5334 m³
